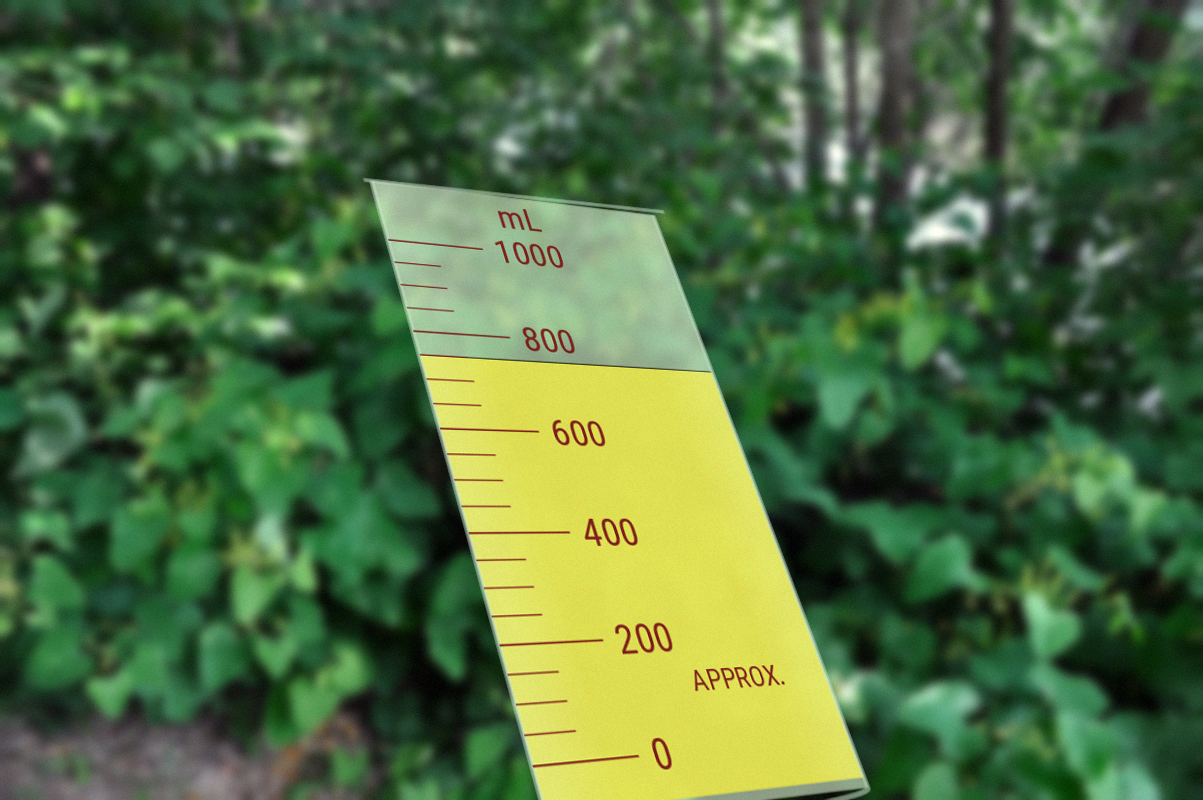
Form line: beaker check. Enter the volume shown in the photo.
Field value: 750 mL
